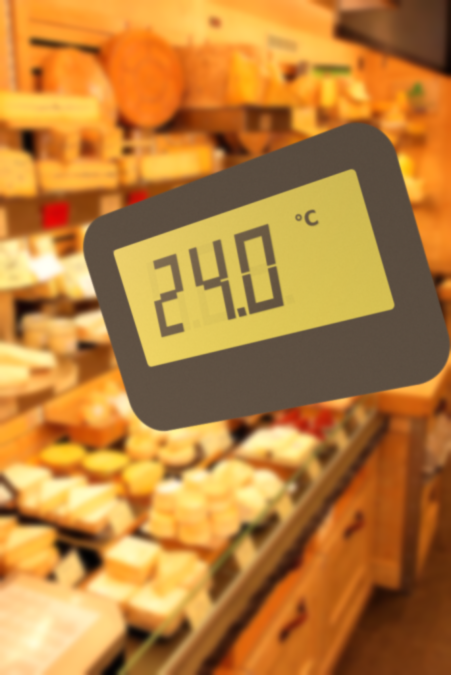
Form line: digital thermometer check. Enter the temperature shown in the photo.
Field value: 24.0 °C
